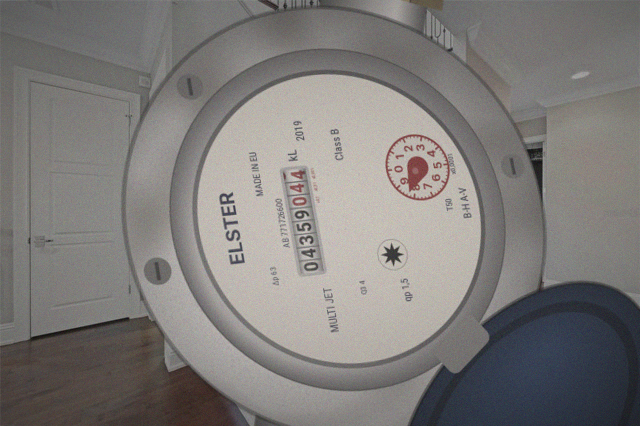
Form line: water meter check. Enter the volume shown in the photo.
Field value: 4359.0438 kL
